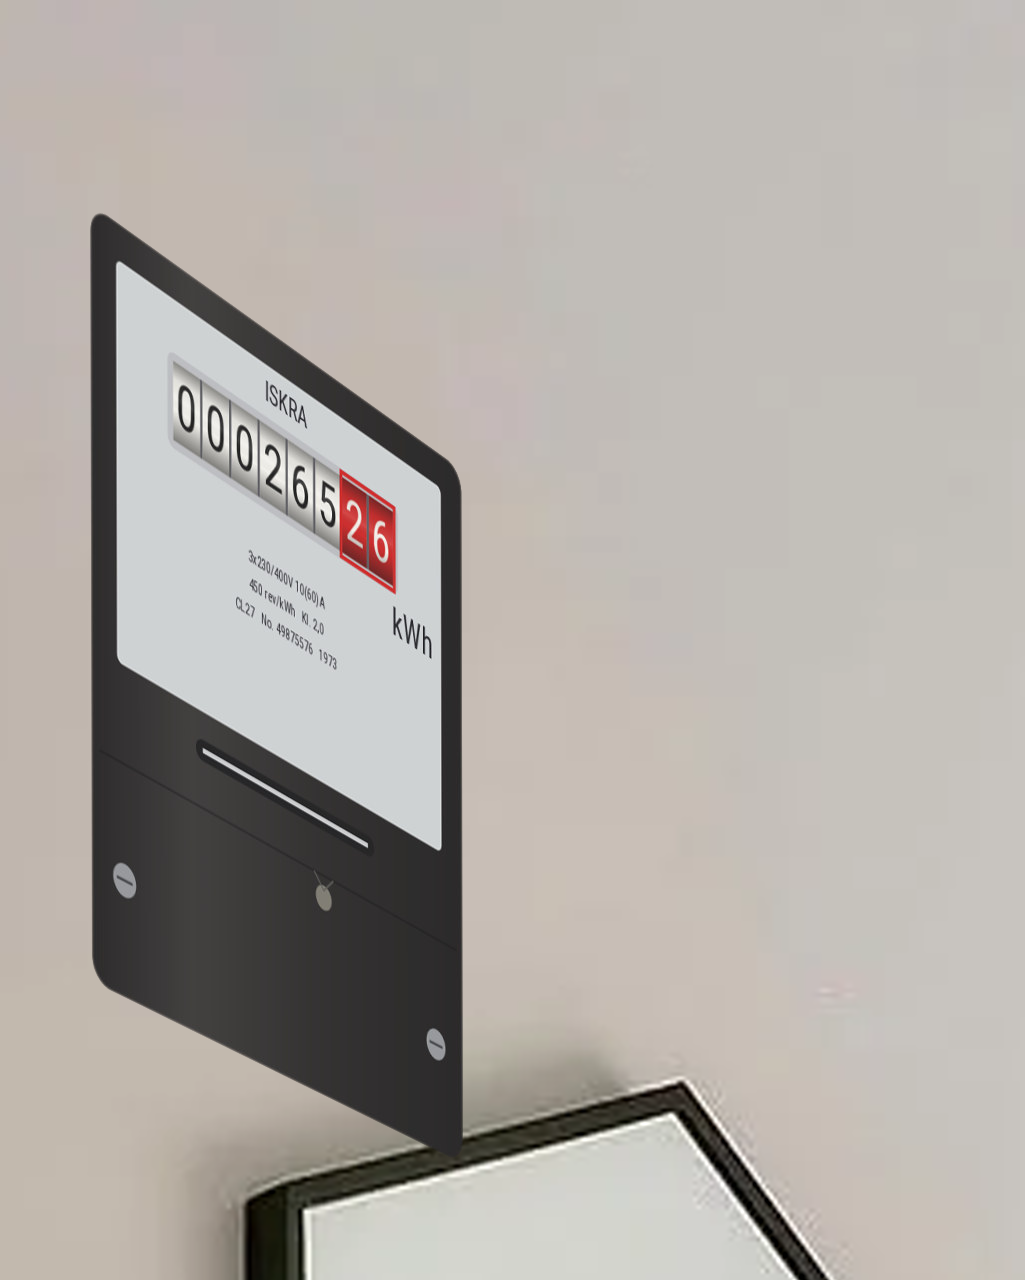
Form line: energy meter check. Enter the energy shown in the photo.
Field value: 265.26 kWh
